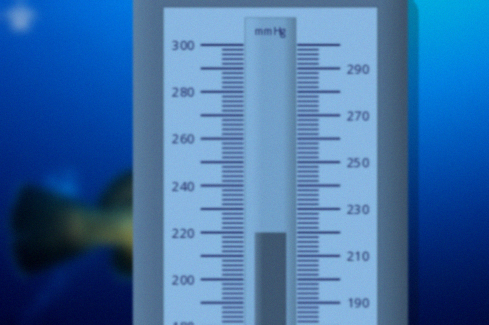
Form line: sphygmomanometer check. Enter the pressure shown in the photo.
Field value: 220 mmHg
